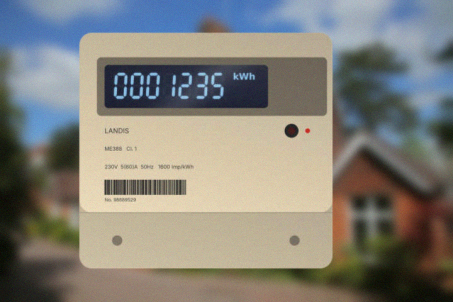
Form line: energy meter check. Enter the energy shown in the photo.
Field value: 1235 kWh
